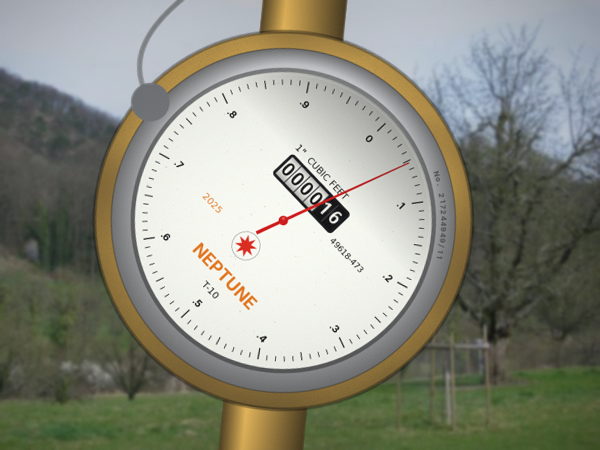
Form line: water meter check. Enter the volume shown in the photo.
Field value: 16.05 ft³
